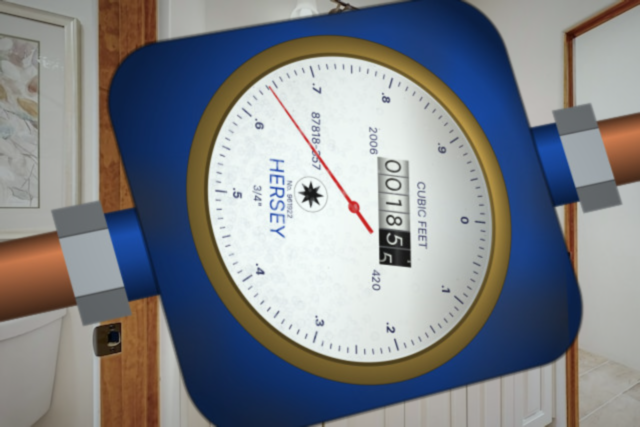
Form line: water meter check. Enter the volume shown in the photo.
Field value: 1854.64 ft³
